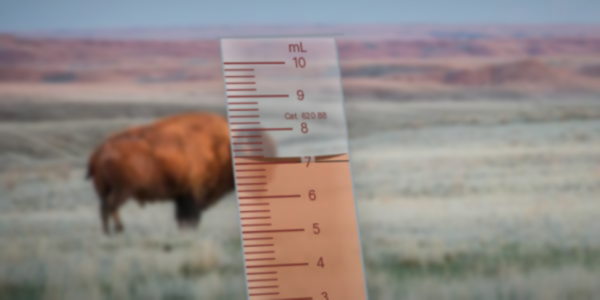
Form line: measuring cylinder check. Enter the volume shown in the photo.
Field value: 7 mL
